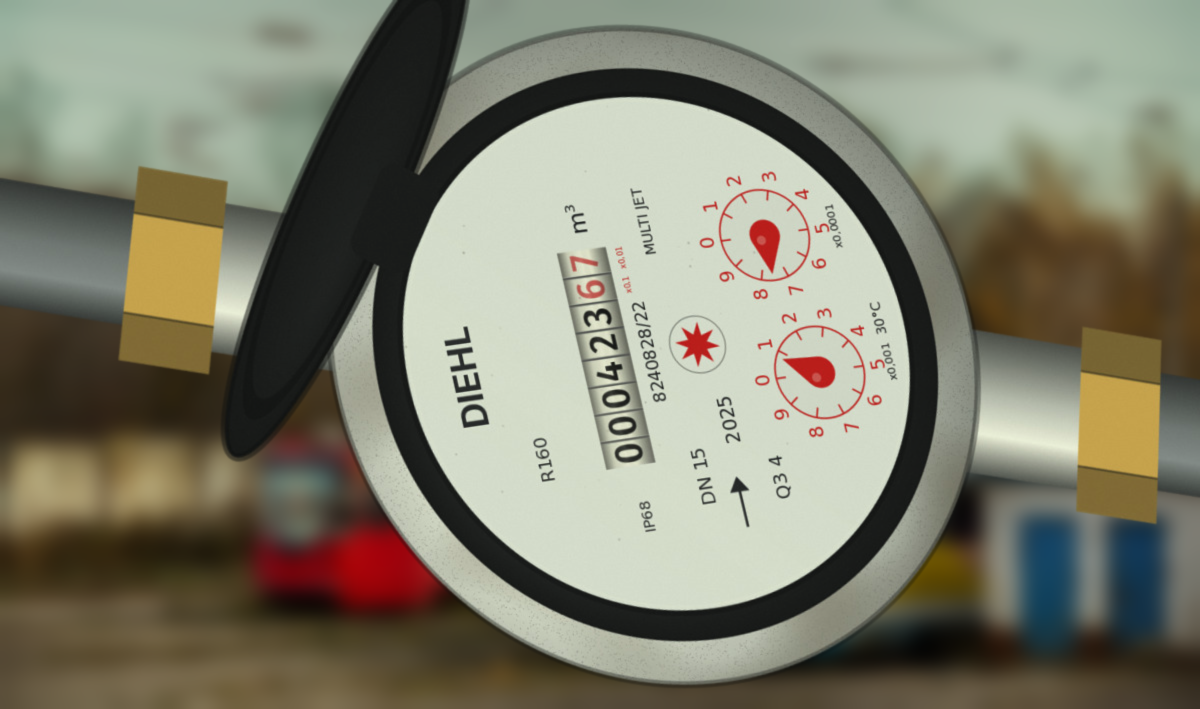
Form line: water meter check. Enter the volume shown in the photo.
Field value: 423.6707 m³
